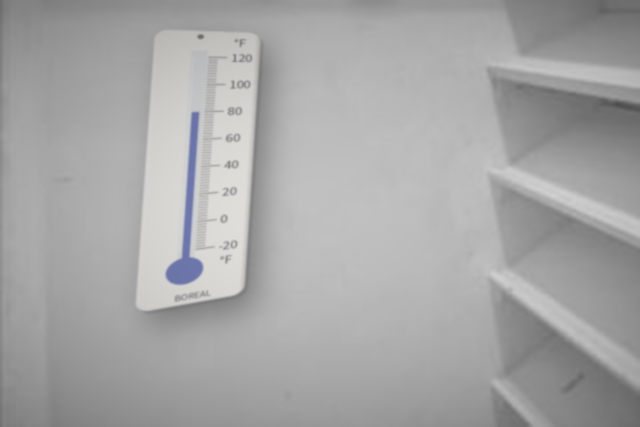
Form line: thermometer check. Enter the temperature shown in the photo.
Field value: 80 °F
